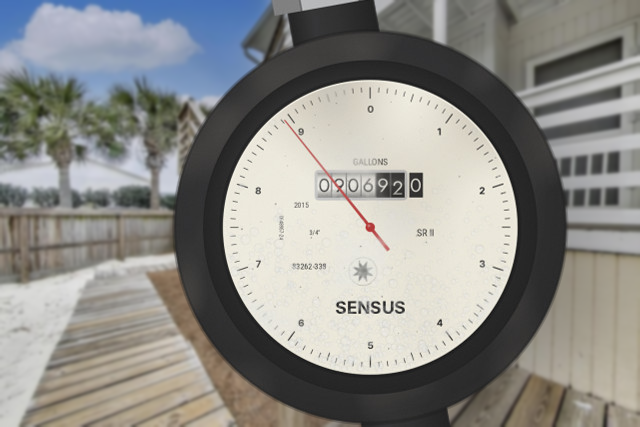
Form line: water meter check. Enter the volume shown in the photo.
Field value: 906918.9 gal
